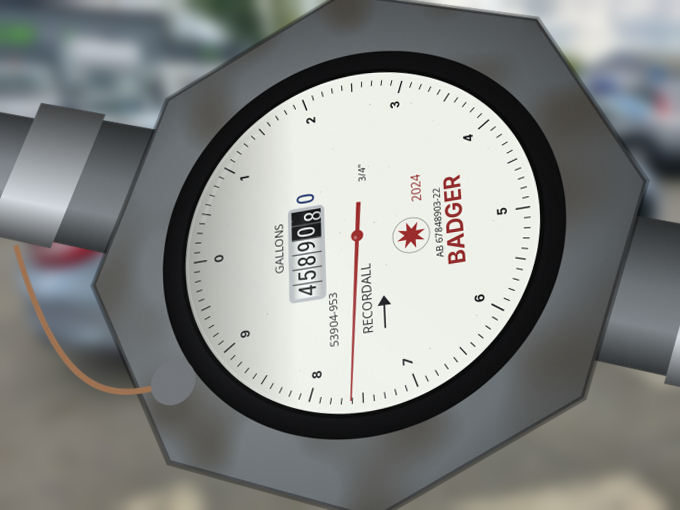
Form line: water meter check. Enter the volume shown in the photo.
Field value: 4589077.6 gal
